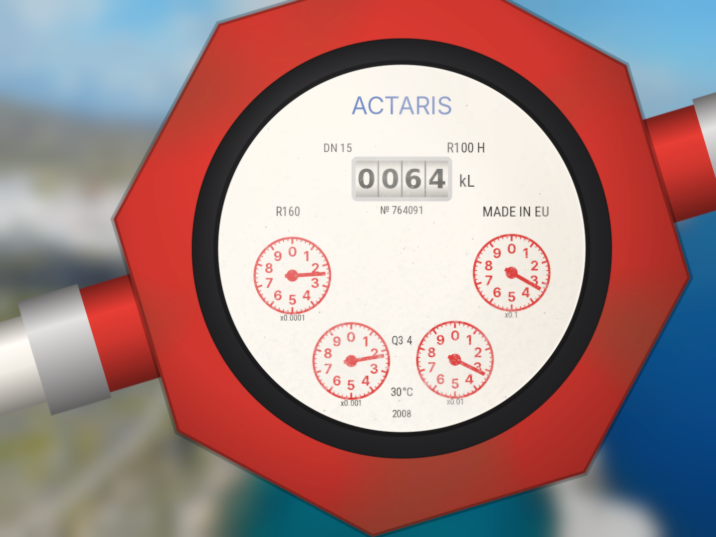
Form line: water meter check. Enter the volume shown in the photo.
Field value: 64.3322 kL
